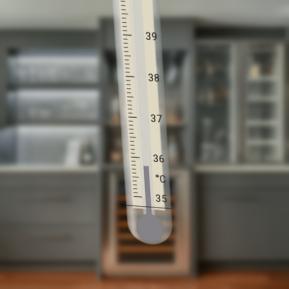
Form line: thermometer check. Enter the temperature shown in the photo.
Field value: 35.8 °C
